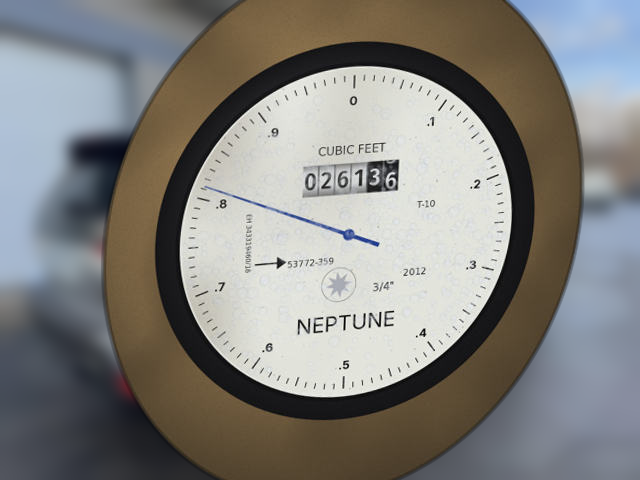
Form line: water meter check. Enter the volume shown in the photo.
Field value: 26135.81 ft³
